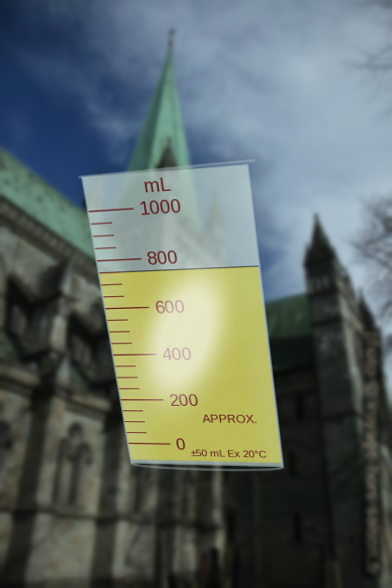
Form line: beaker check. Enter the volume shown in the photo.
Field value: 750 mL
